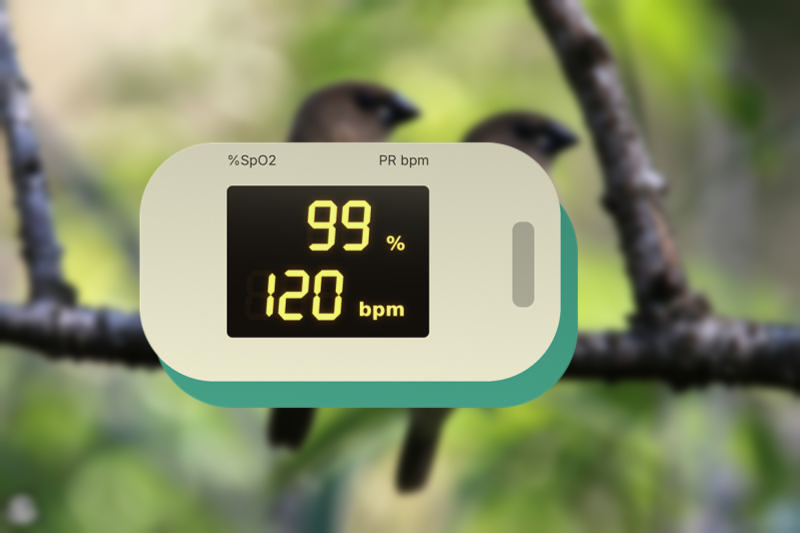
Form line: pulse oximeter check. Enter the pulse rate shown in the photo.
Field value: 120 bpm
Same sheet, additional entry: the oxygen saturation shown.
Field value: 99 %
